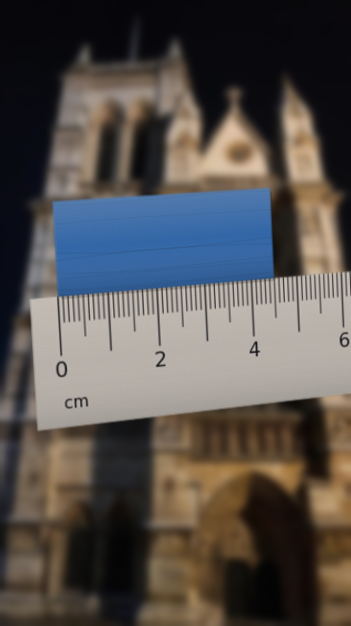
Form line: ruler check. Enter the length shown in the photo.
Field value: 4.5 cm
